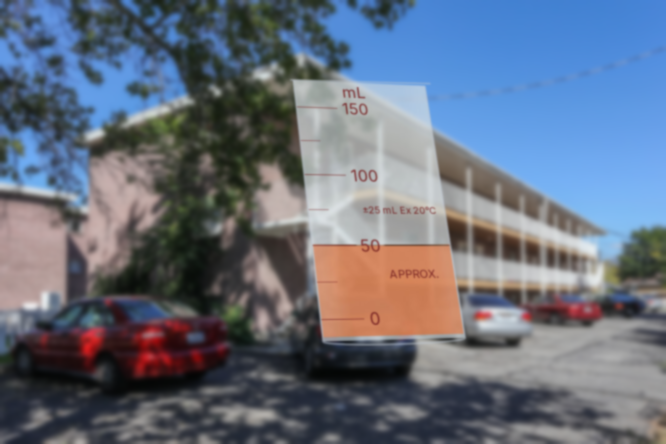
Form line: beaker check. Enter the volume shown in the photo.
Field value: 50 mL
